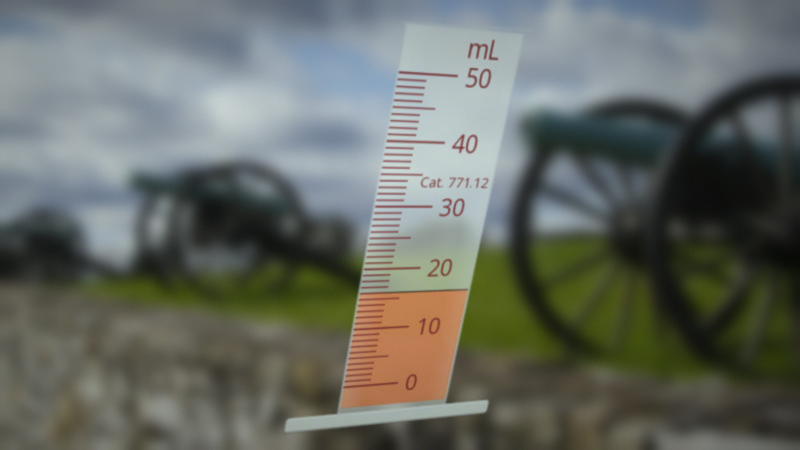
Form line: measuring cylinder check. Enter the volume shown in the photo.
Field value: 16 mL
